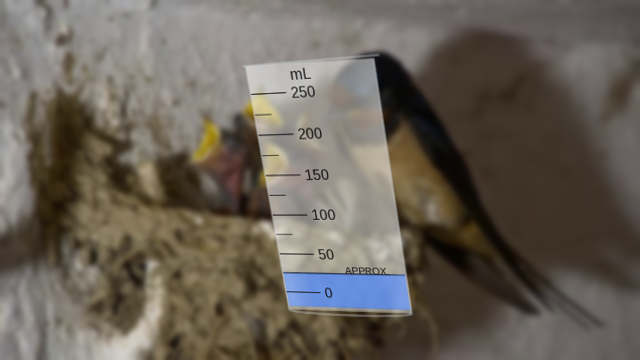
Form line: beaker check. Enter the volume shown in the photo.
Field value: 25 mL
